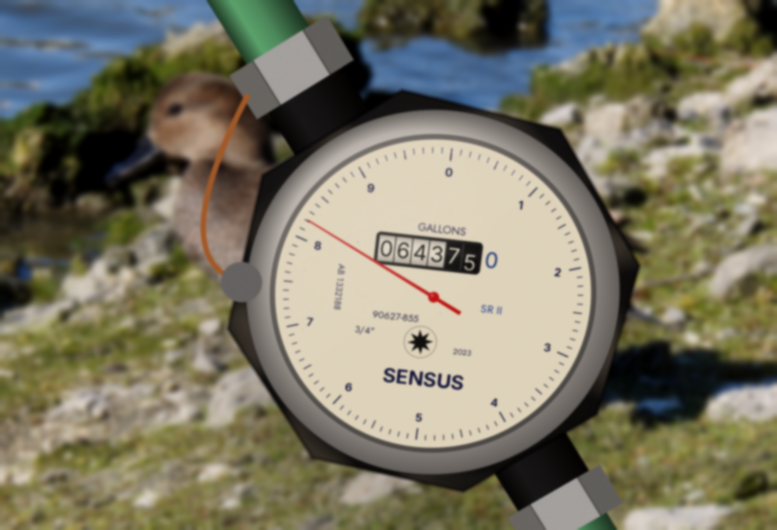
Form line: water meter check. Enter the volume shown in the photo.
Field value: 643748.2 gal
